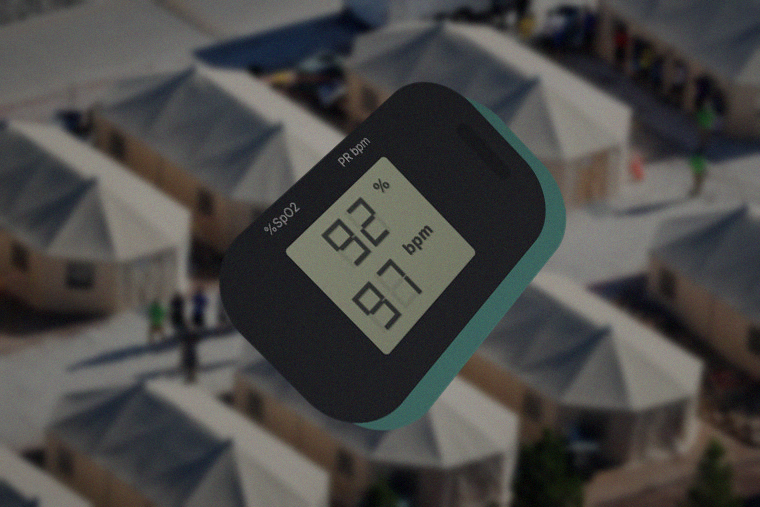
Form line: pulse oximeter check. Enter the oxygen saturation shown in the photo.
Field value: 92 %
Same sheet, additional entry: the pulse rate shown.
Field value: 97 bpm
